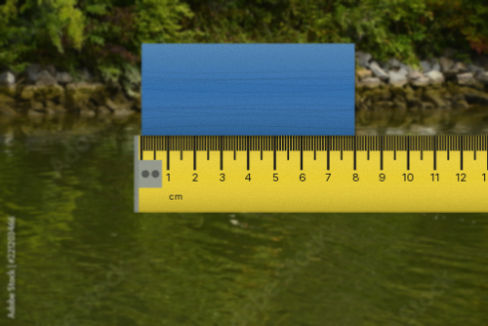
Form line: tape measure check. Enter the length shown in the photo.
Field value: 8 cm
